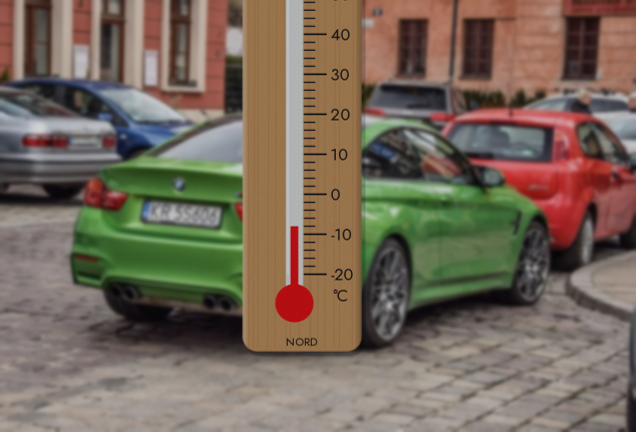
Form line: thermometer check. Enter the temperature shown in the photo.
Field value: -8 °C
